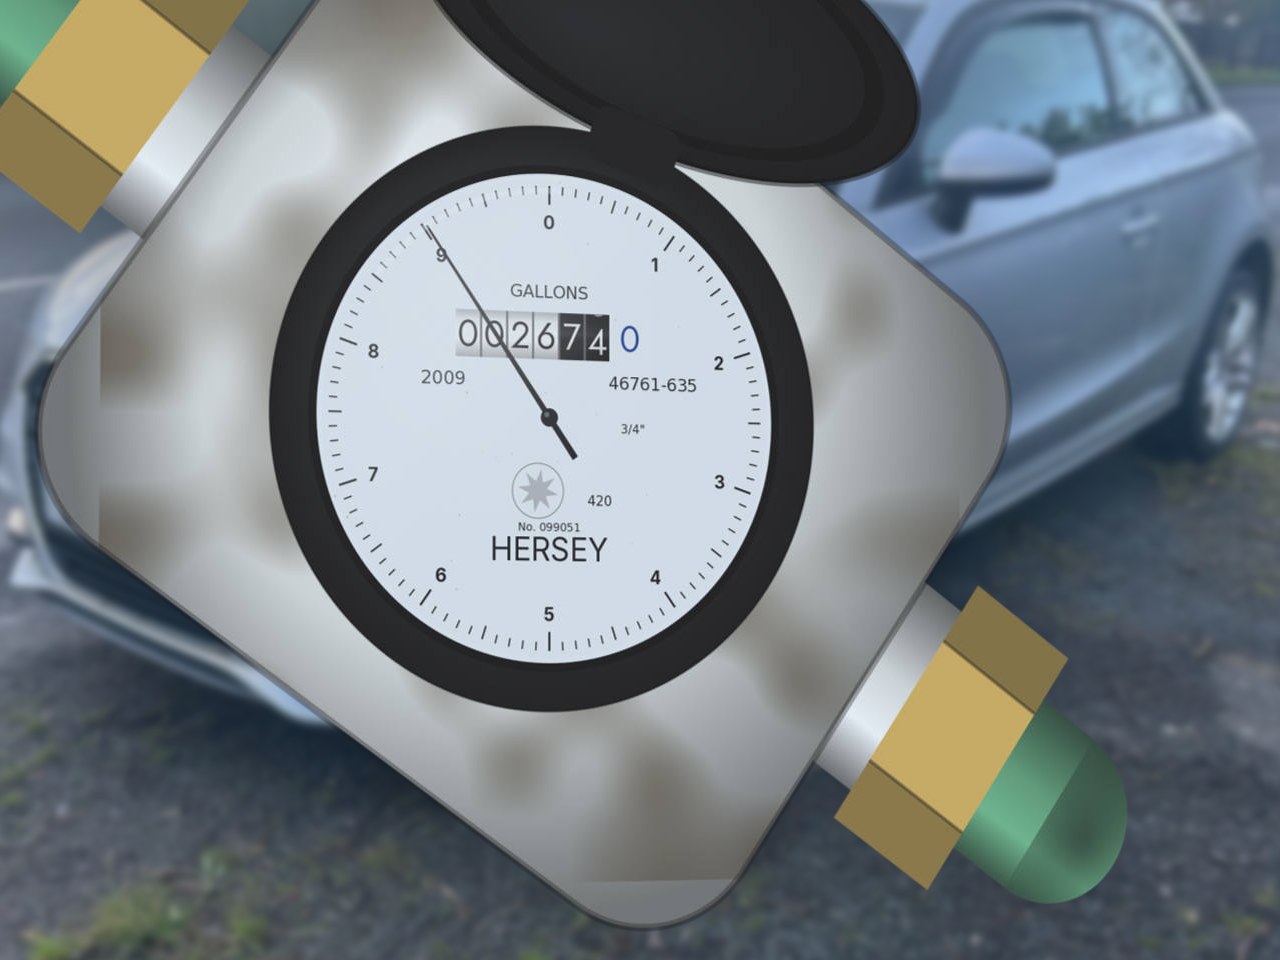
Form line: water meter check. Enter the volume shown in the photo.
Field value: 26739.0 gal
